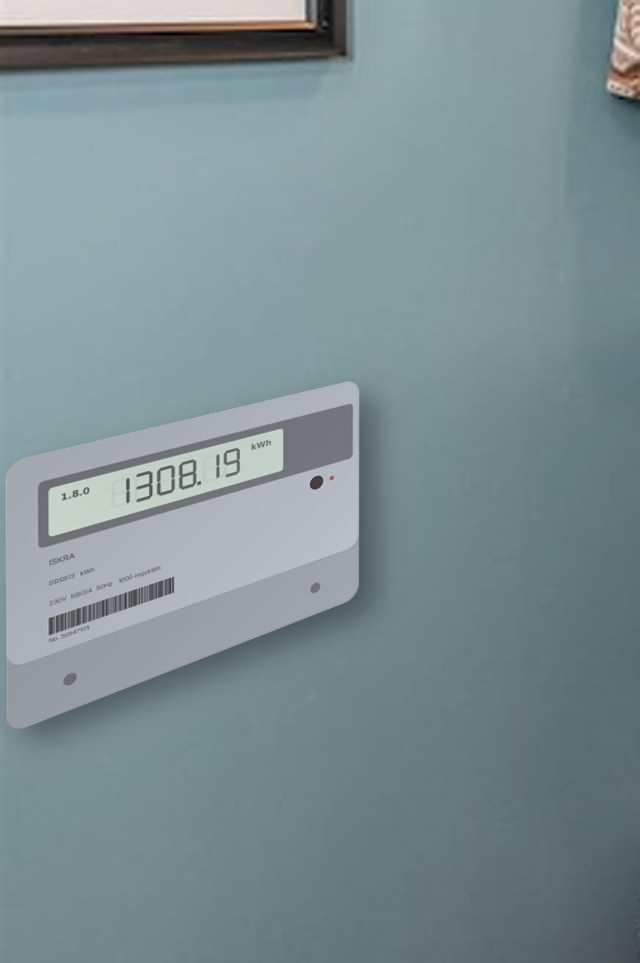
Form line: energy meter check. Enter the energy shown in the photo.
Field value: 1308.19 kWh
